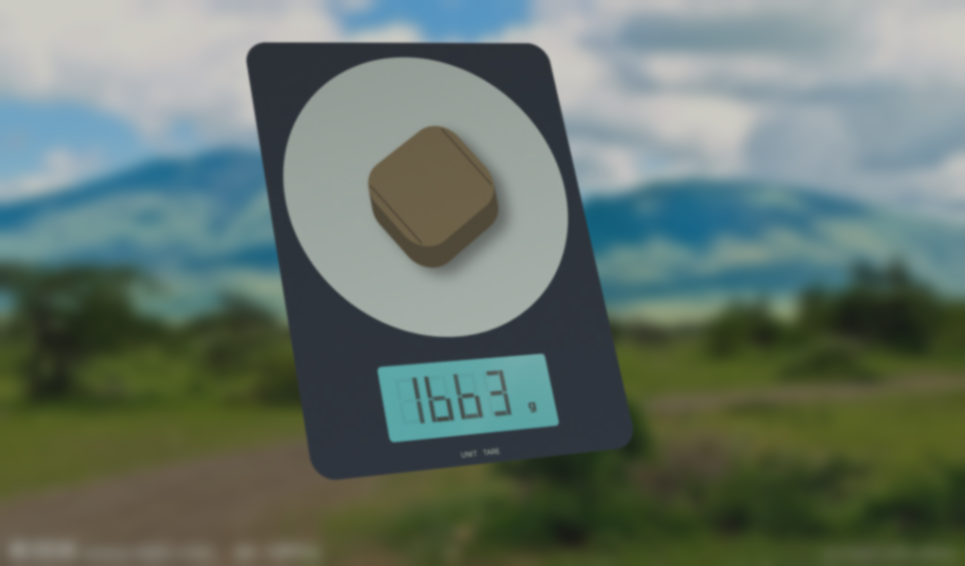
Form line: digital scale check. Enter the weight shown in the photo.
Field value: 1663 g
